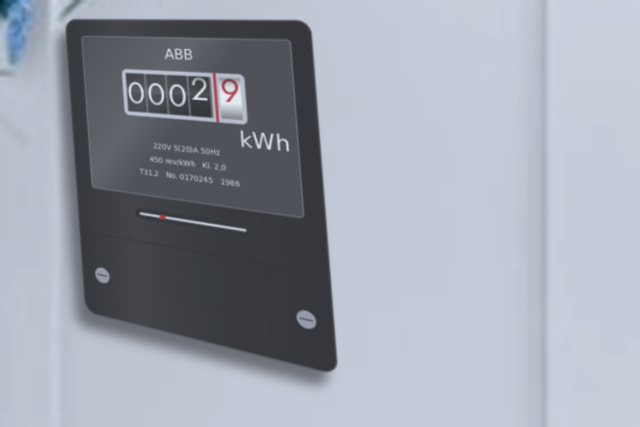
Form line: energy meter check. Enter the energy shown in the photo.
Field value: 2.9 kWh
